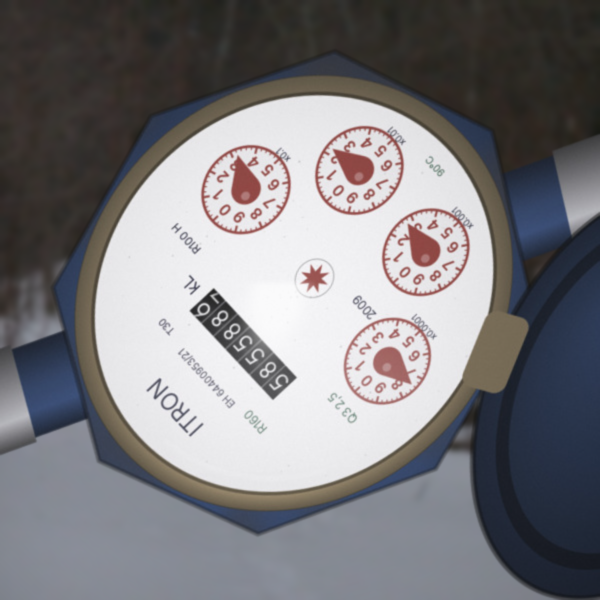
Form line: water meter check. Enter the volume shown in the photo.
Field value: 5855886.3227 kL
